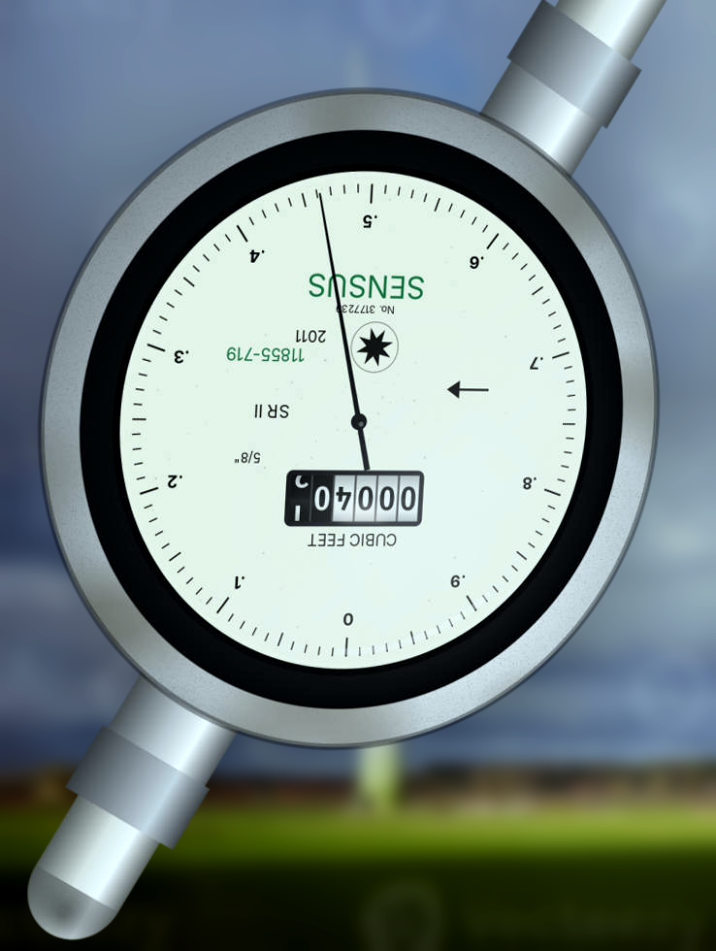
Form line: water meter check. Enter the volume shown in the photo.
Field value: 401.46 ft³
